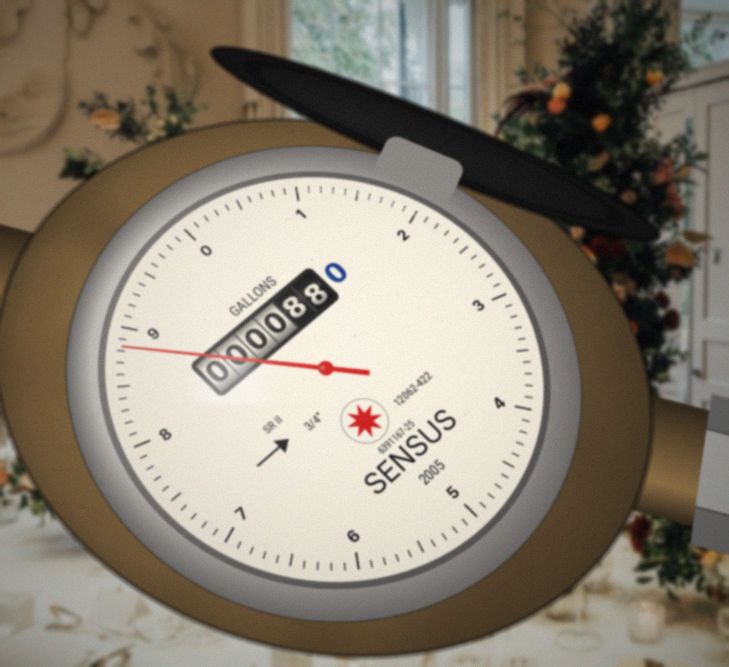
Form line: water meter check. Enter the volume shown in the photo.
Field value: 878.8 gal
